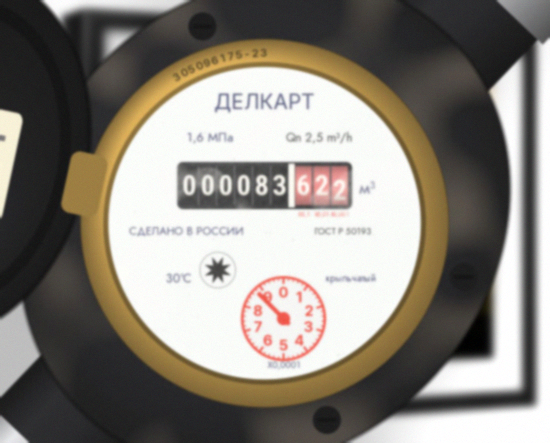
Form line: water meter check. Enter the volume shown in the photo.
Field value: 83.6218 m³
